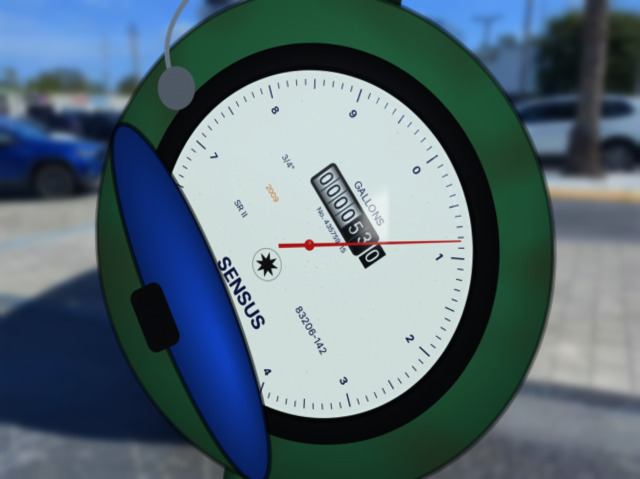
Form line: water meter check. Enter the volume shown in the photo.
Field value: 530.8 gal
